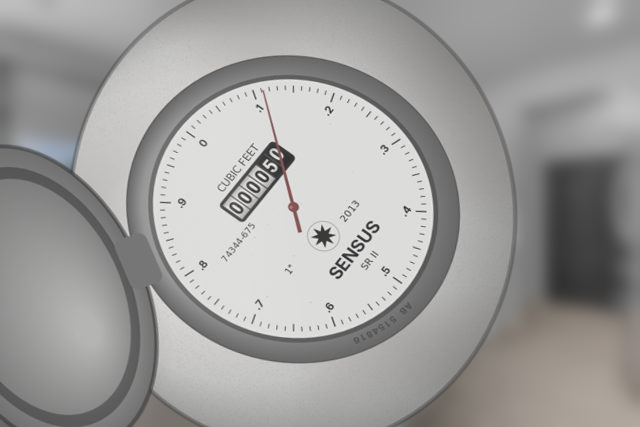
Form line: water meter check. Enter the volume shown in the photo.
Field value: 50.11 ft³
